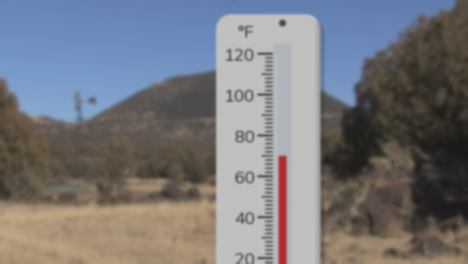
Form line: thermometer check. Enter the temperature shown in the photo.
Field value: 70 °F
